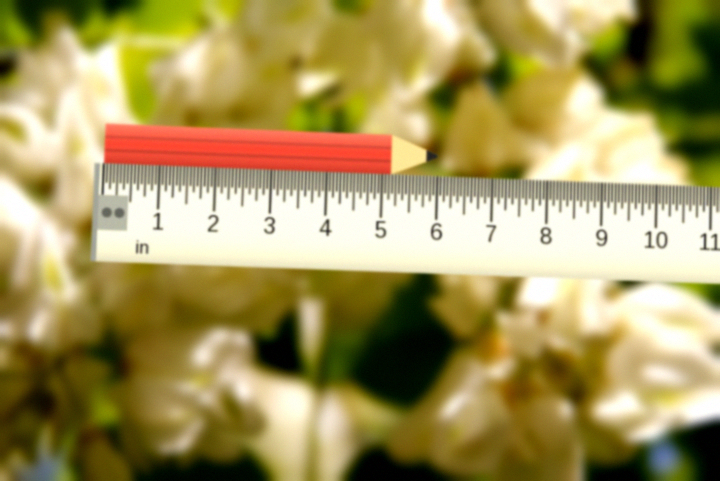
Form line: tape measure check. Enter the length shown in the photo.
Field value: 6 in
